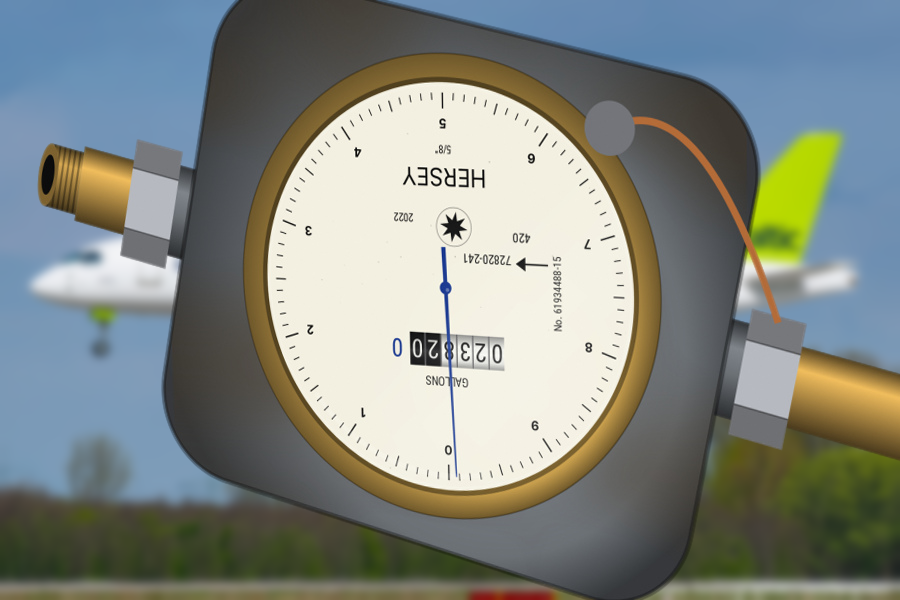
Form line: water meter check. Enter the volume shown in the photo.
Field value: 238199.9 gal
